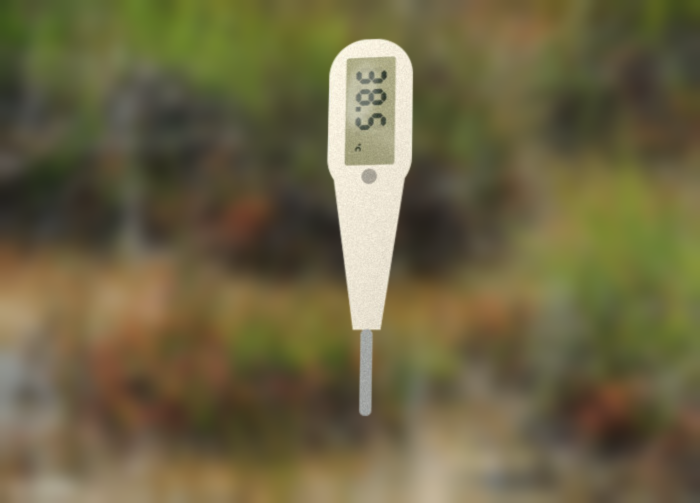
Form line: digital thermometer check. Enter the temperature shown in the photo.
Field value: 38.5 °C
